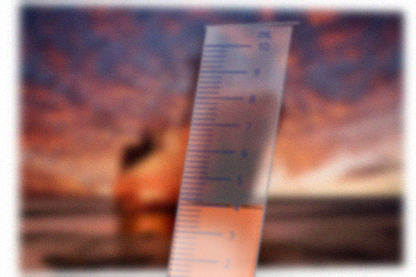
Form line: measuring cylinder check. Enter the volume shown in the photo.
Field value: 4 mL
